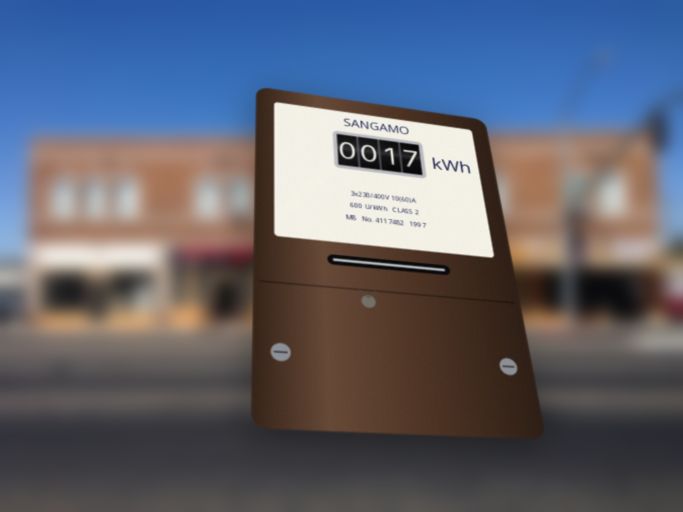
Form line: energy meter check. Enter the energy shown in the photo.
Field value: 17 kWh
